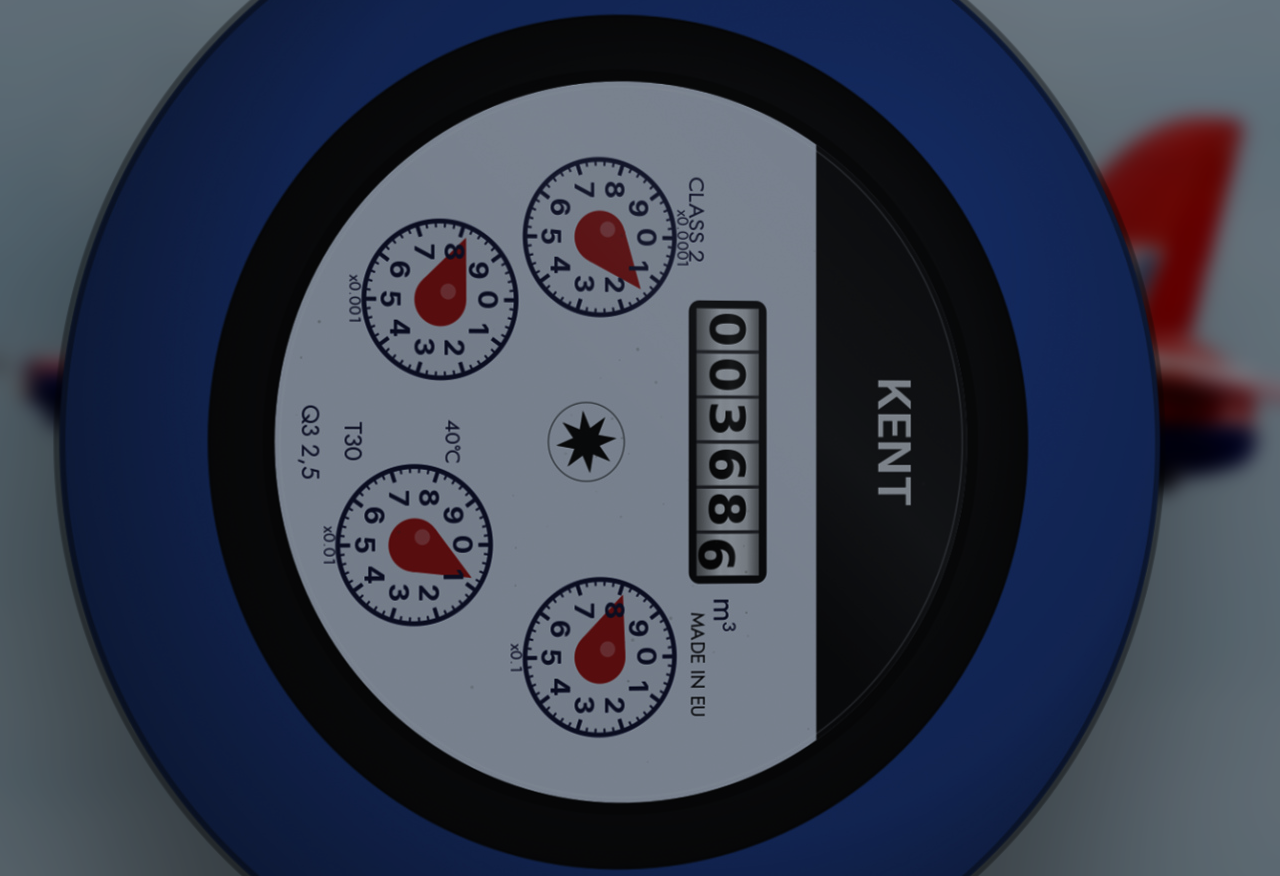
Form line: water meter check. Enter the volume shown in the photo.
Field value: 3685.8081 m³
